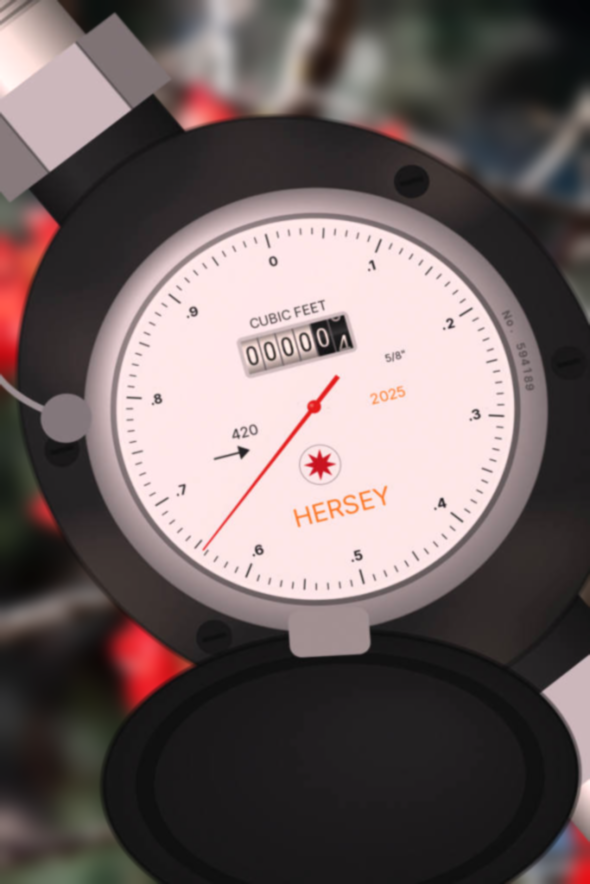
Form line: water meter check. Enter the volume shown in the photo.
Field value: 3.64 ft³
